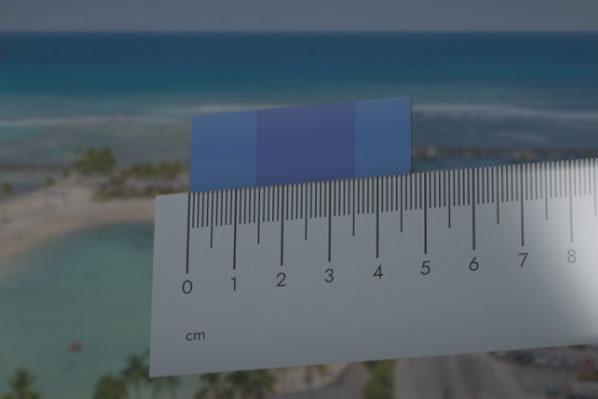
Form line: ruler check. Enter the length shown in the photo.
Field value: 4.7 cm
